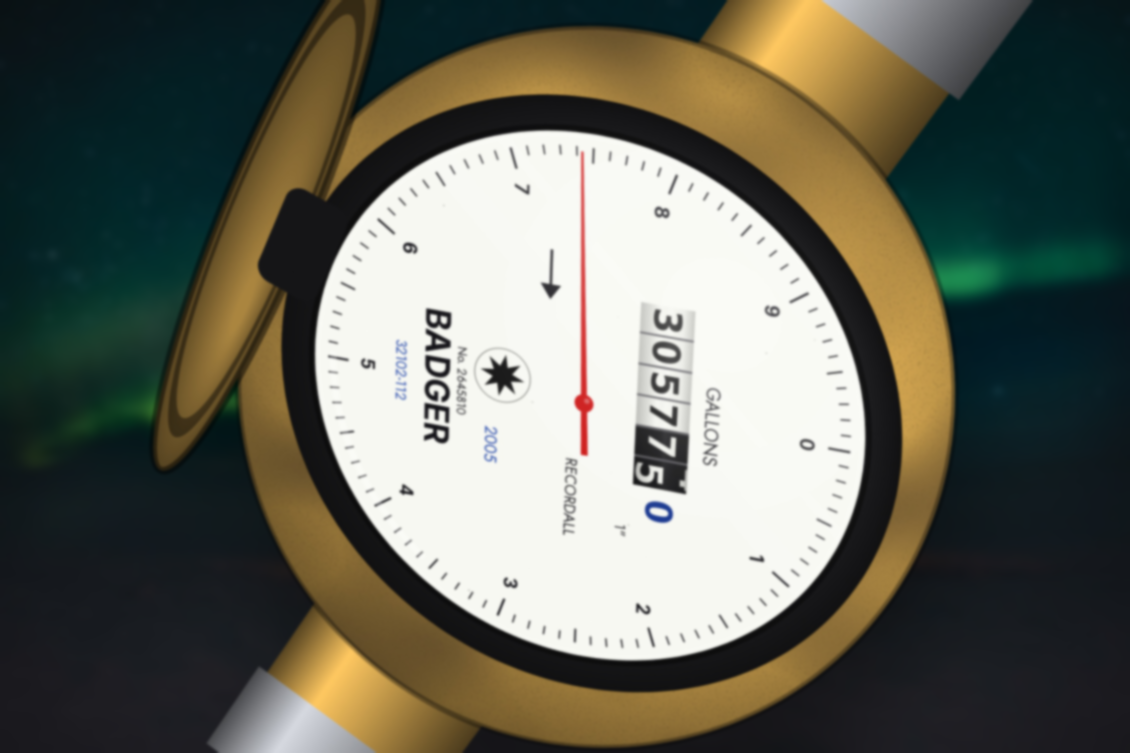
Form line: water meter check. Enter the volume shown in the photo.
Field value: 3057747.4 gal
